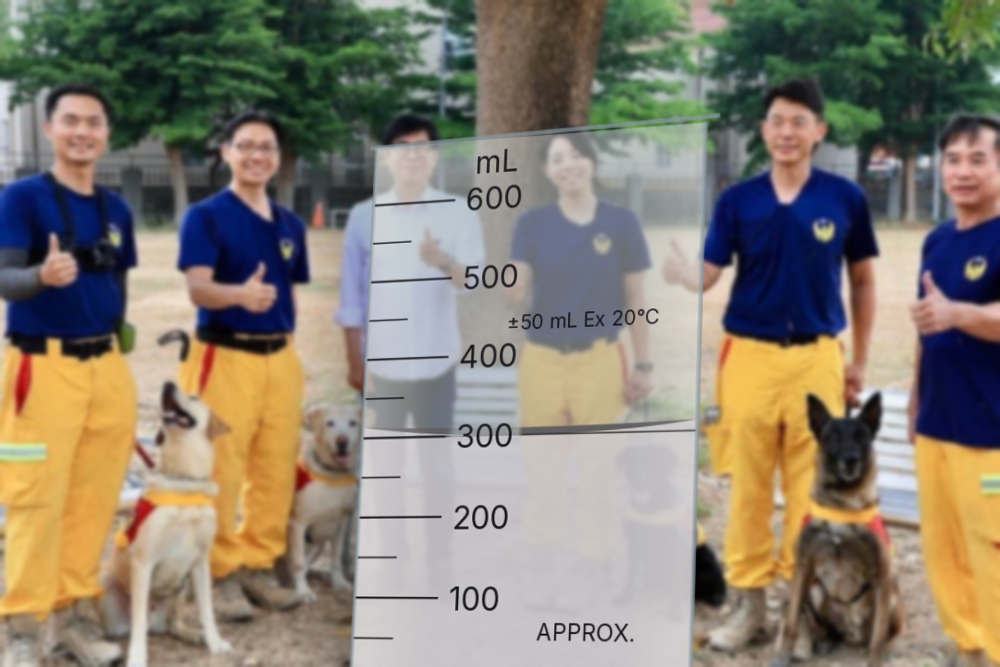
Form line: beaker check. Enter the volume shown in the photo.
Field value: 300 mL
